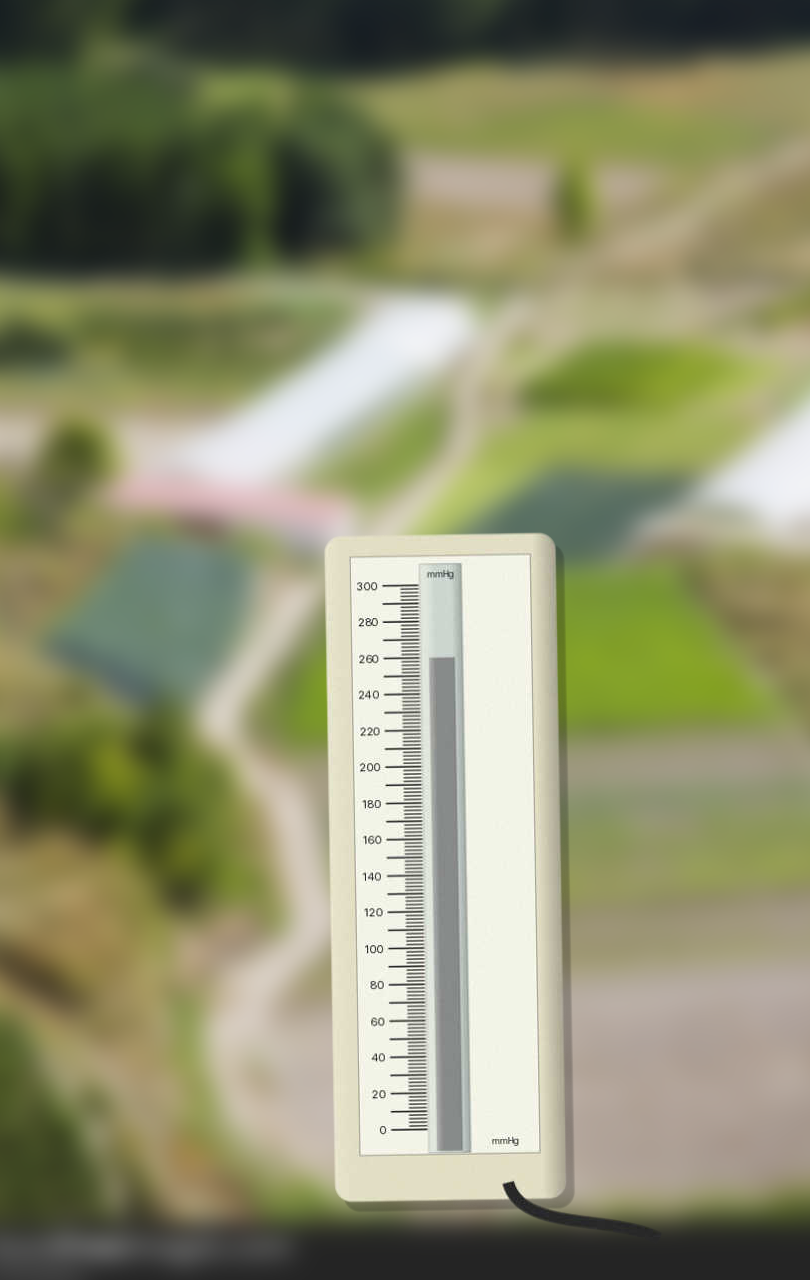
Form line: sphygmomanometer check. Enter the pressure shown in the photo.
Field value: 260 mmHg
